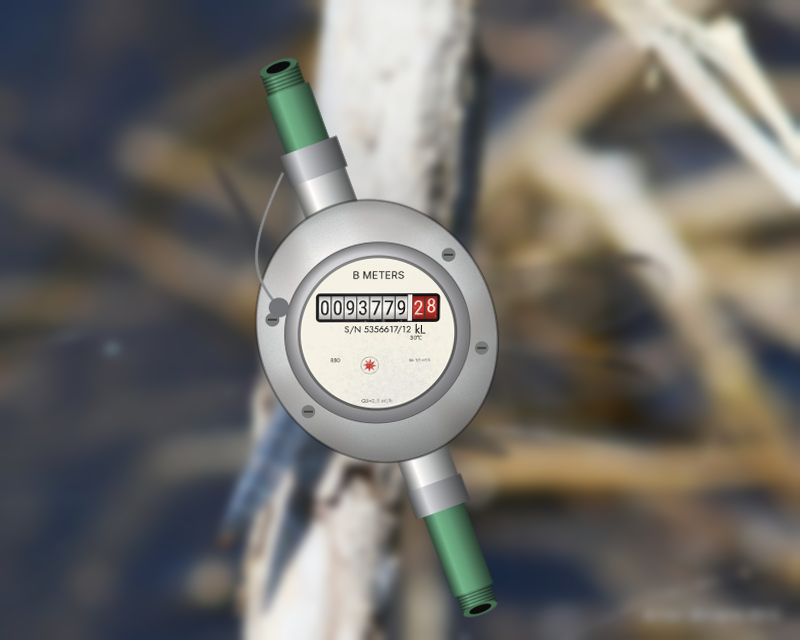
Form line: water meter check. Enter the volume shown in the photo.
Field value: 93779.28 kL
